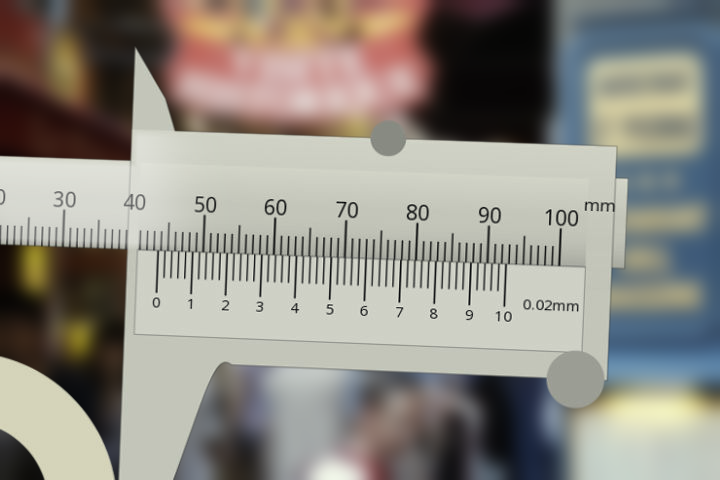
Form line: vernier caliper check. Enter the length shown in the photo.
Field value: 43.6 mm
